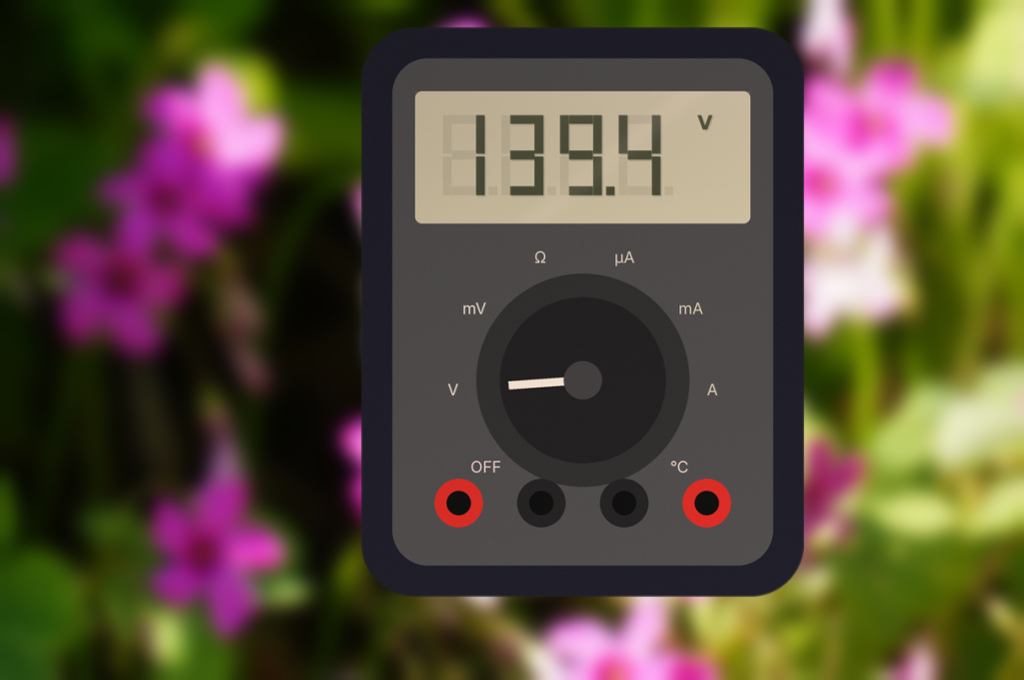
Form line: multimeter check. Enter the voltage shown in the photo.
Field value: 139.4 V
